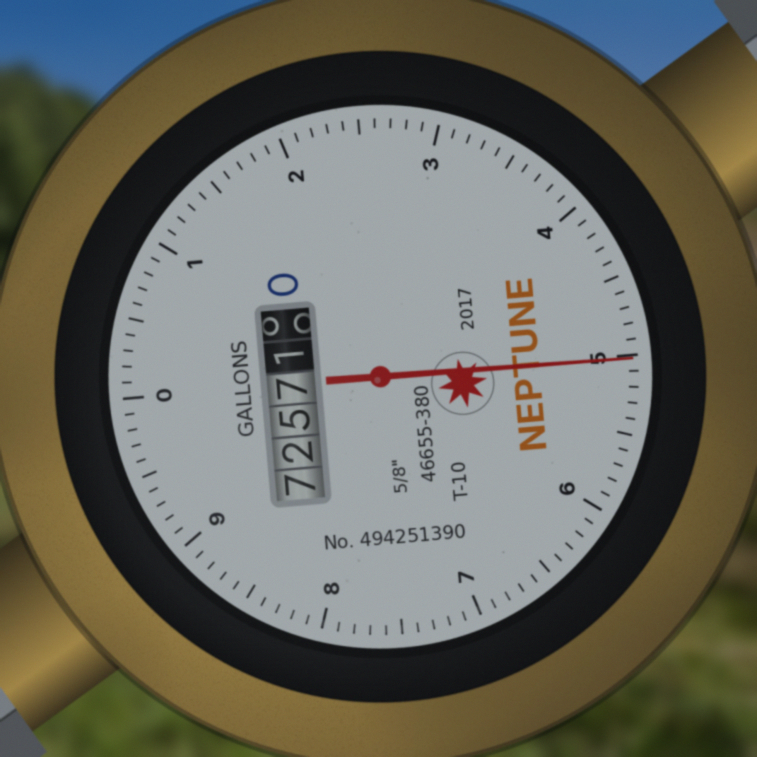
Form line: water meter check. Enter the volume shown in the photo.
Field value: 7257185.0 gal
